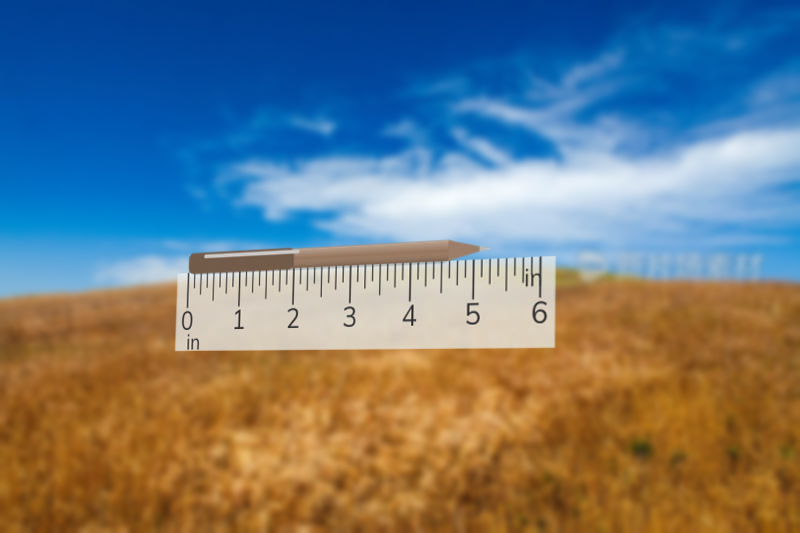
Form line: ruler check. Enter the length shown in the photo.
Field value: 5.25 in
